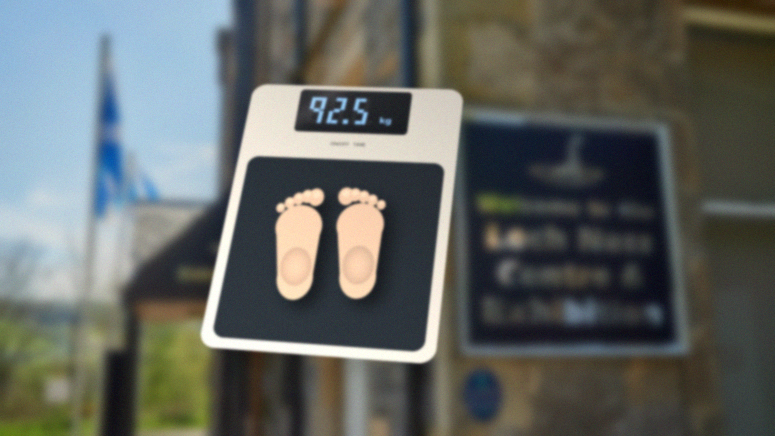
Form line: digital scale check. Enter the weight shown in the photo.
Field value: 92.5 kg
